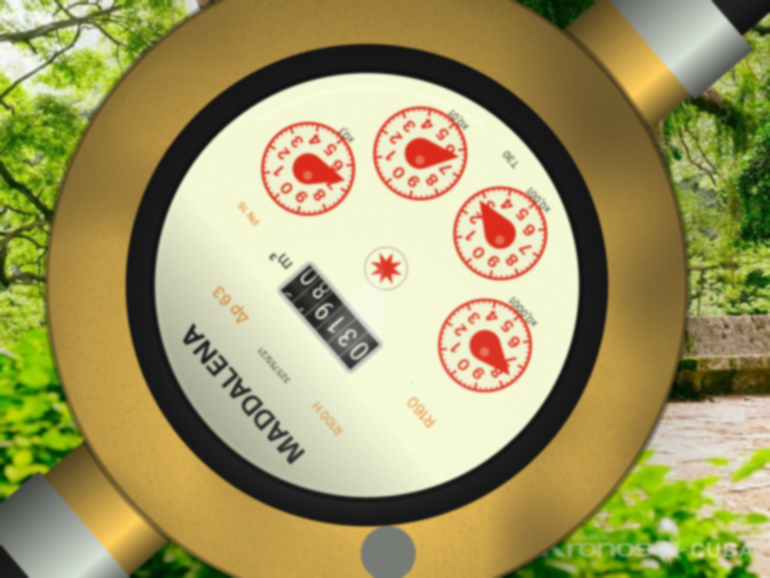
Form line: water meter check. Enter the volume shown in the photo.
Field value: 31979.6627 m³
